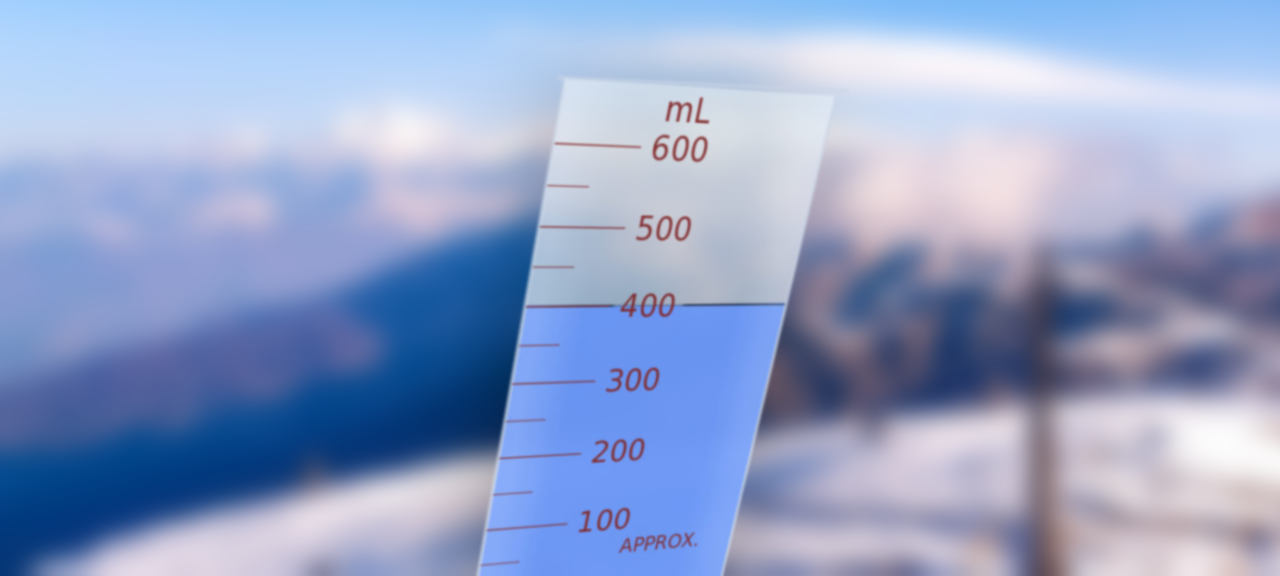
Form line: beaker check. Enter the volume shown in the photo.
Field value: 400 mL
